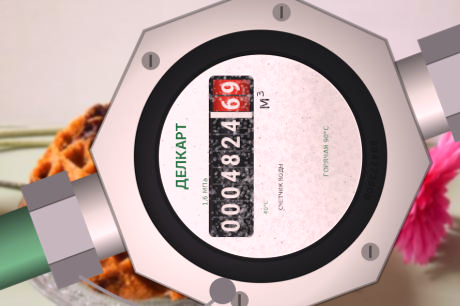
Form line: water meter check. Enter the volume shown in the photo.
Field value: 4824.69 m³
